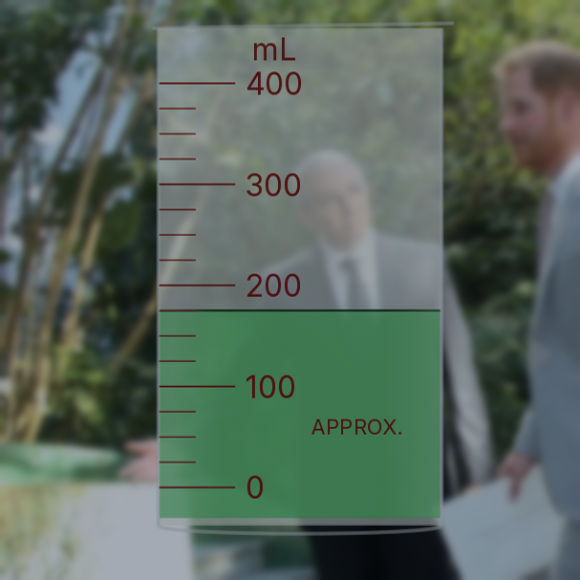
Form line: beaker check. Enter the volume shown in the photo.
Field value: 175 mL
